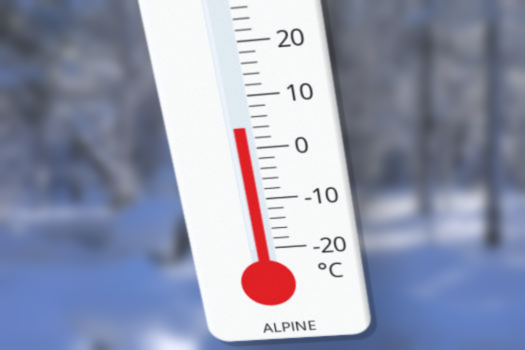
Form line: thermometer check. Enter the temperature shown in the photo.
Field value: 4 °C
